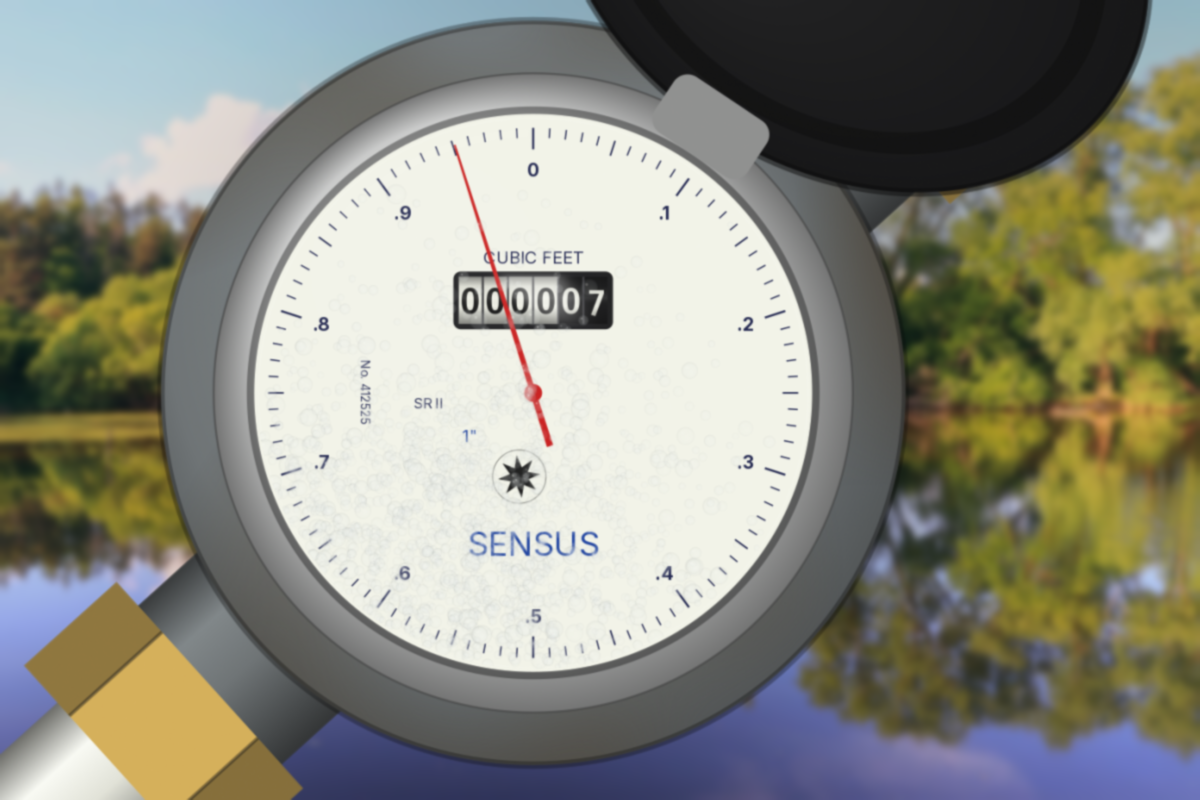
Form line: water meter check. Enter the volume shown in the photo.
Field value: 6.95 ft³
